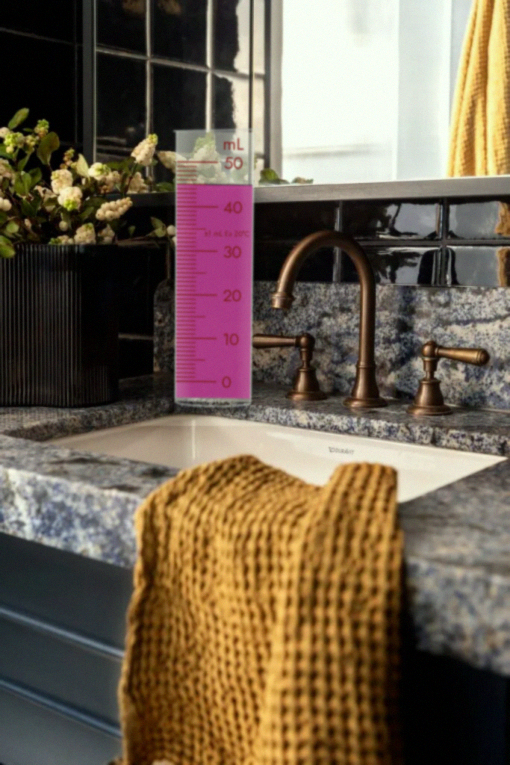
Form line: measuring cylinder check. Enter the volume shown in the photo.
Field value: 45 mL
